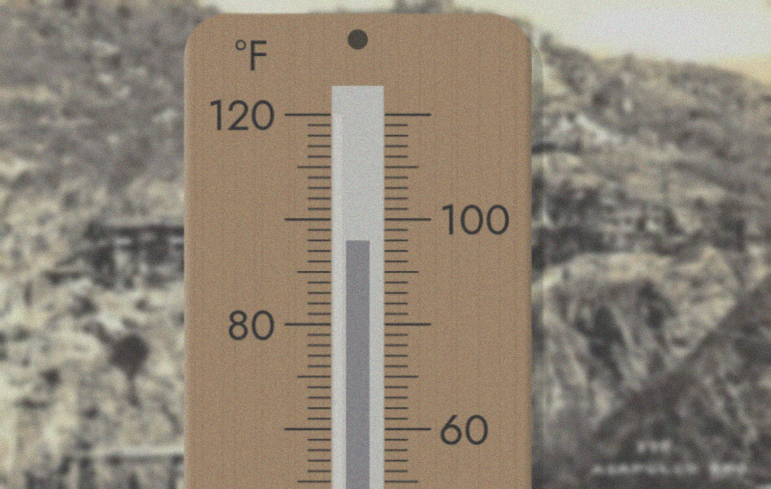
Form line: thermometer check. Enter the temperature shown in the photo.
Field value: 96 °F
